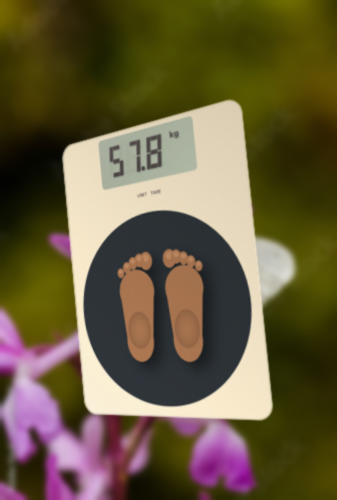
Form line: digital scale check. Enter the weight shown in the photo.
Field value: 57.8 kg
